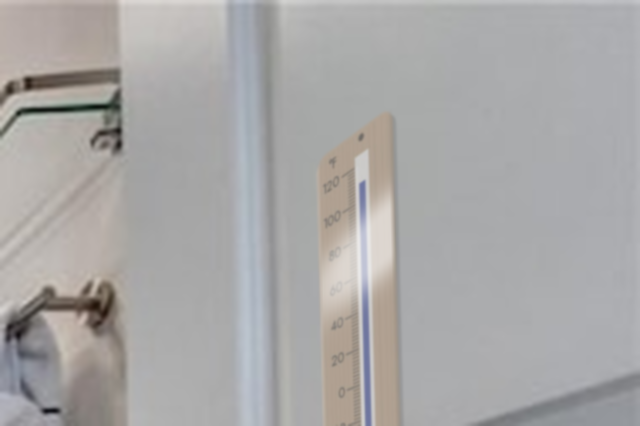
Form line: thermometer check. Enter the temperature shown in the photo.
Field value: 110 °F
